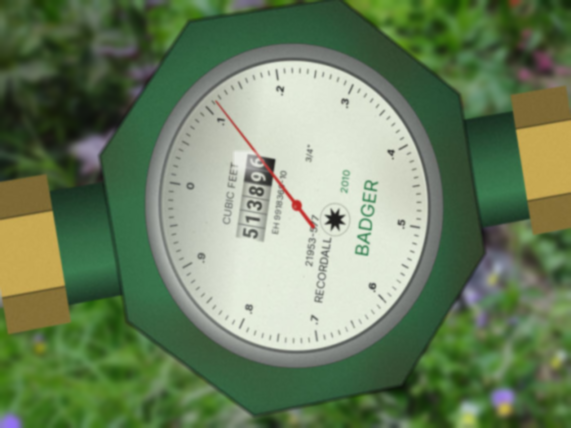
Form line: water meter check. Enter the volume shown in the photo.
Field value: 513896.11 ft³
